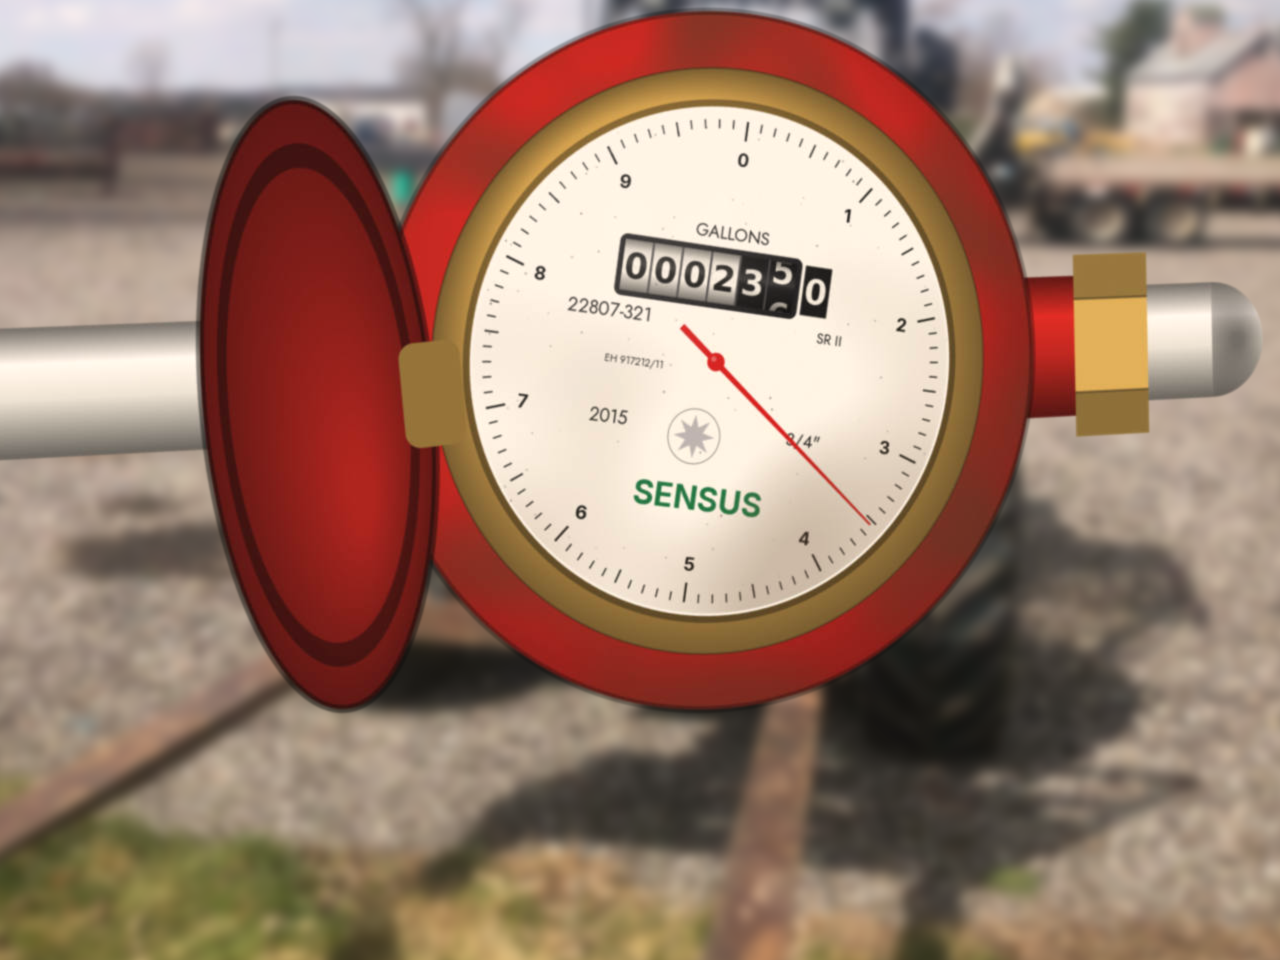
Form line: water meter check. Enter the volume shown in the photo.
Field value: 2353.5 gal
